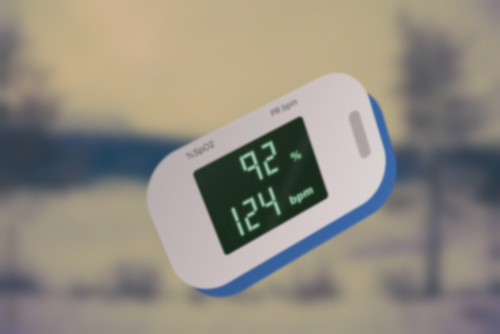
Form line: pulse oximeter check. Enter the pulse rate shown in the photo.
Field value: 124 bpm
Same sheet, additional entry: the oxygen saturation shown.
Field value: 92 %
